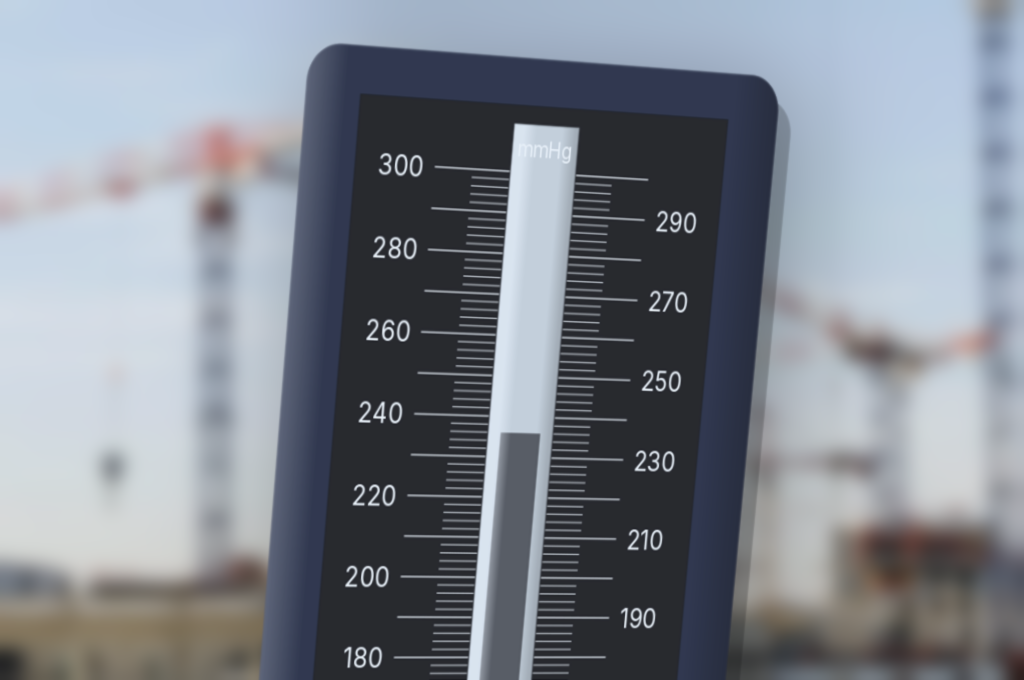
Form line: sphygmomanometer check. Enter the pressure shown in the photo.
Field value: 236 mmHg
